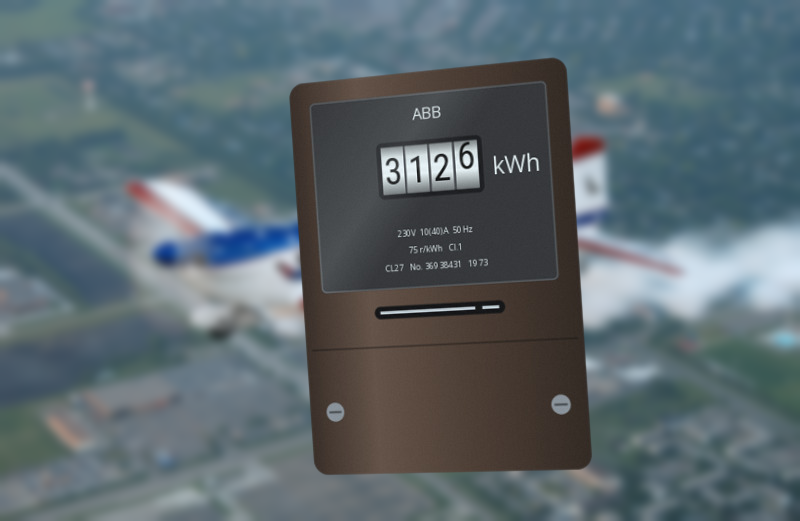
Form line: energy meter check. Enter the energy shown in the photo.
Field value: 3126 kWh
